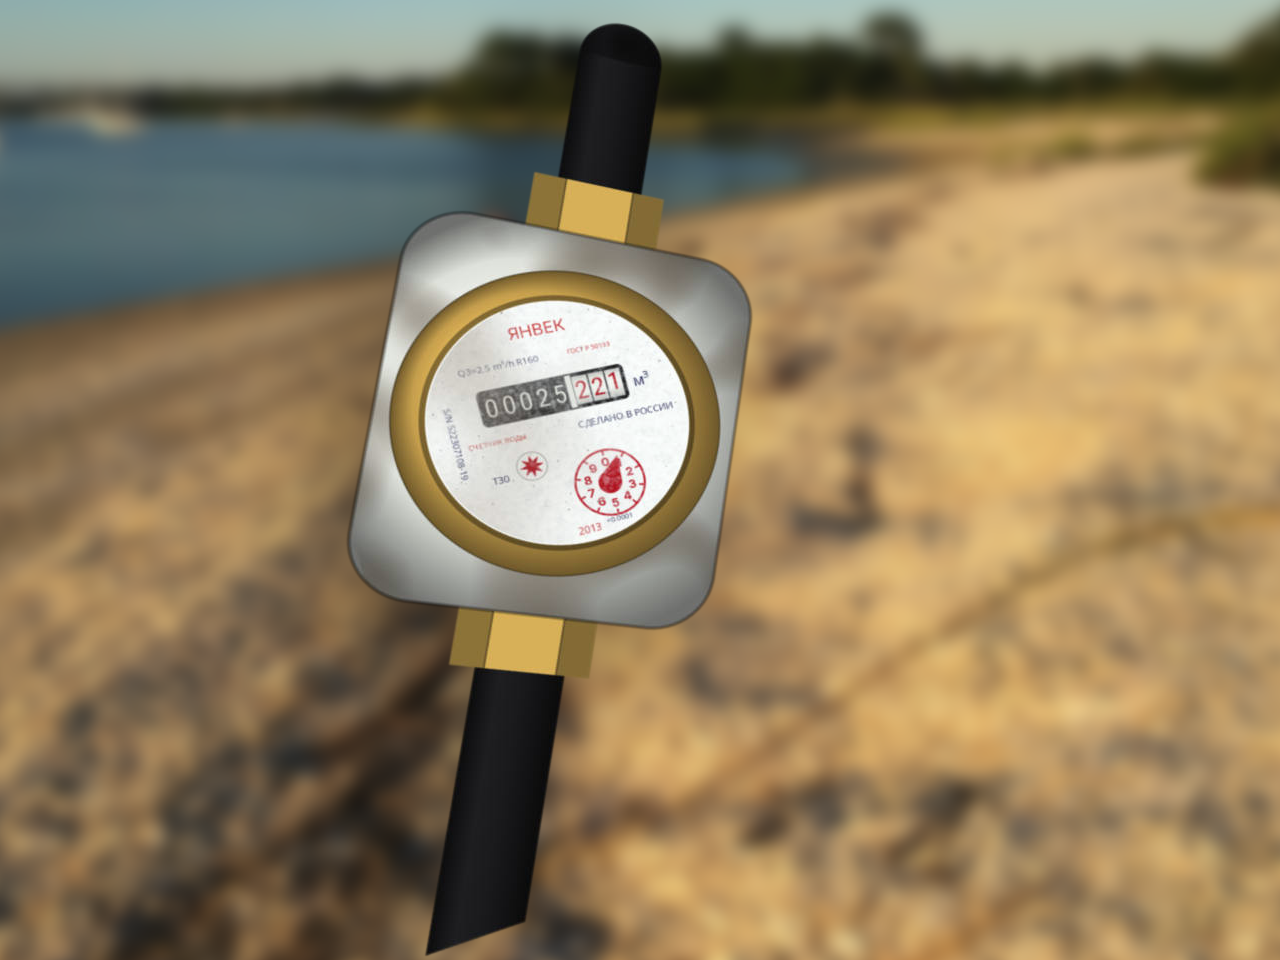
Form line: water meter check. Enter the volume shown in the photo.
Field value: 25.2210 m³
